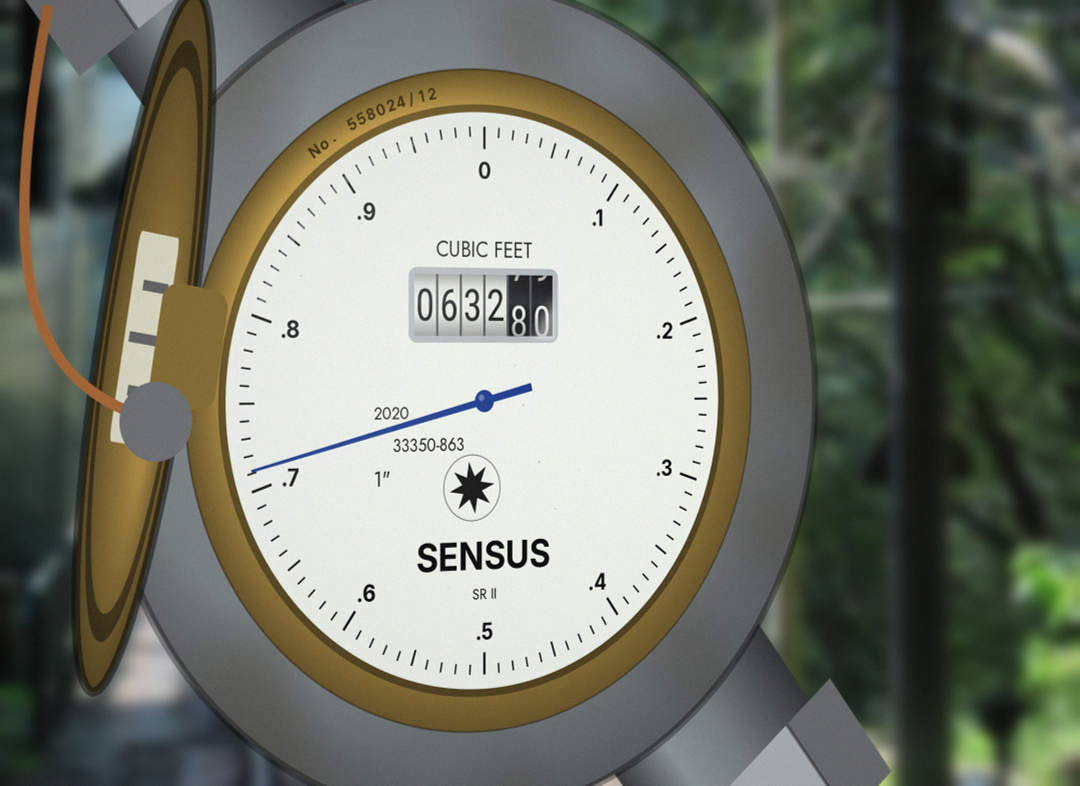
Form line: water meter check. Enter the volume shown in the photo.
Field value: 63279.71 ft³
